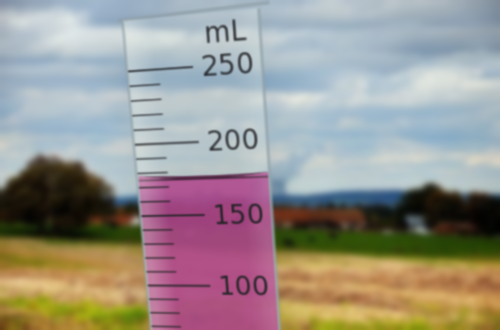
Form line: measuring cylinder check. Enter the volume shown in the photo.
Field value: 175 mL
